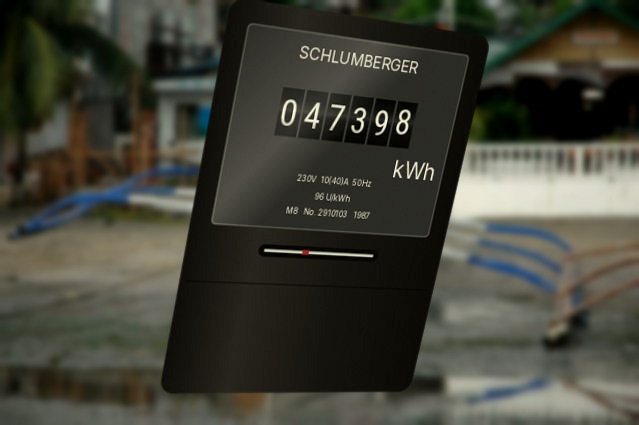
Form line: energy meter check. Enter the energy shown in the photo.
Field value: 47398 kWh
